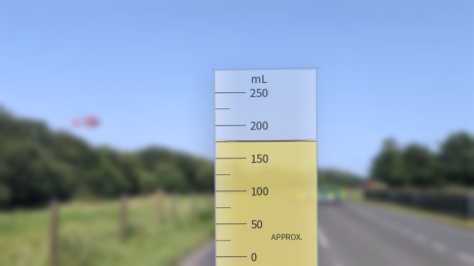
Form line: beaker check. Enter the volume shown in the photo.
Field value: 175 mL
